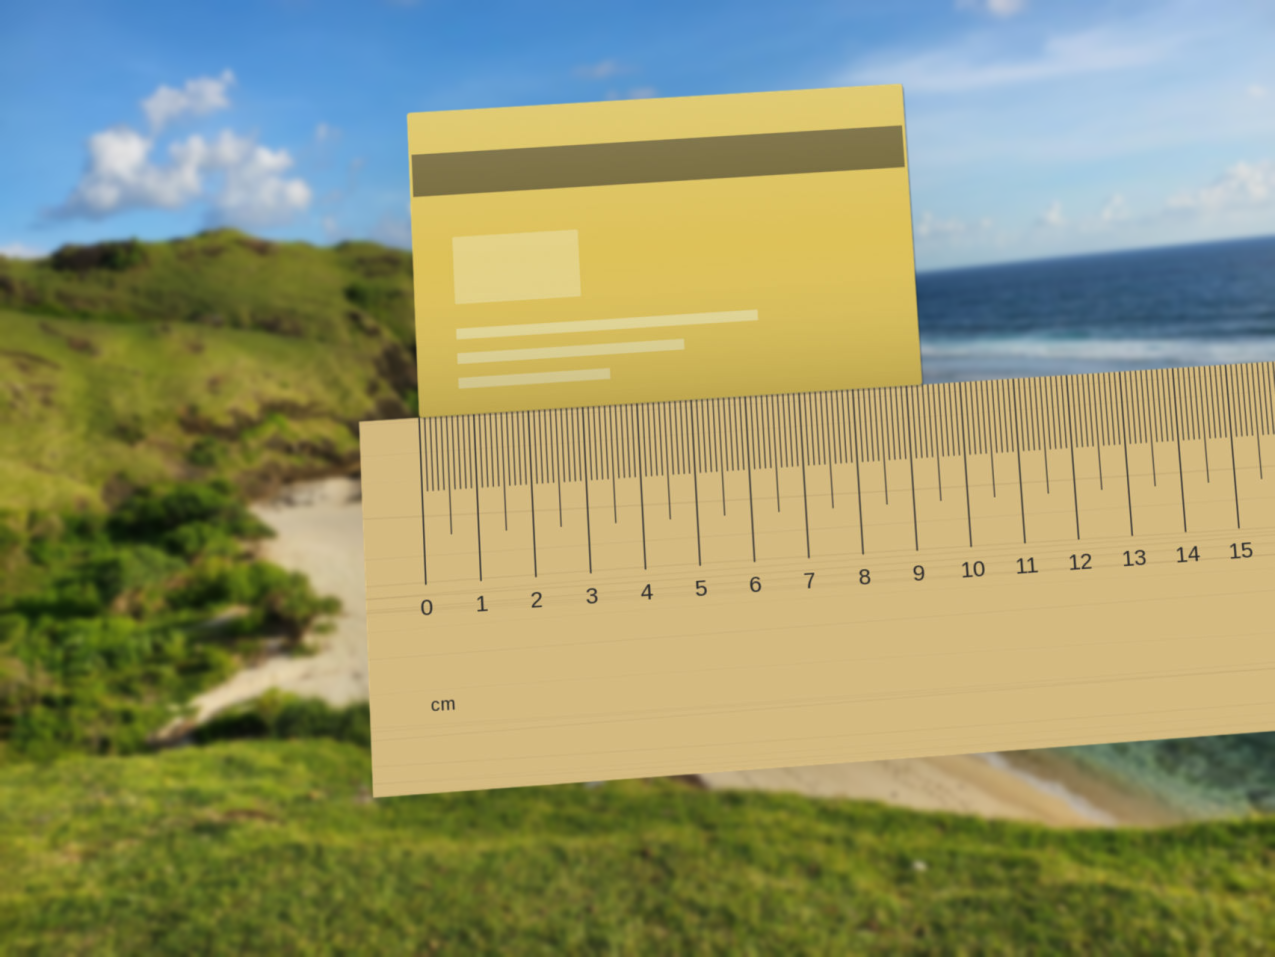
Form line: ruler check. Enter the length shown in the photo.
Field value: 9.3 cm
